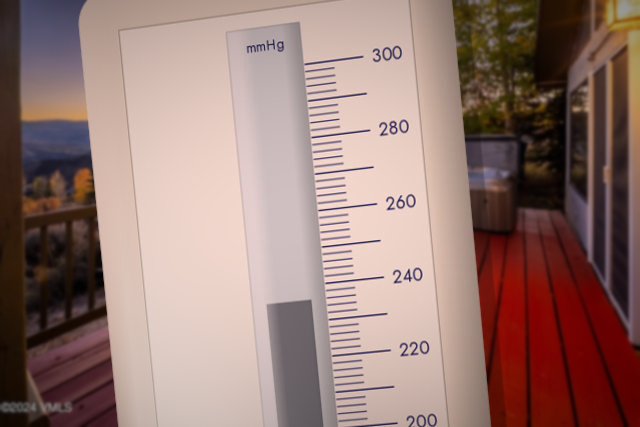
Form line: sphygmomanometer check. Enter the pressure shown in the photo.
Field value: 236 mmHg
